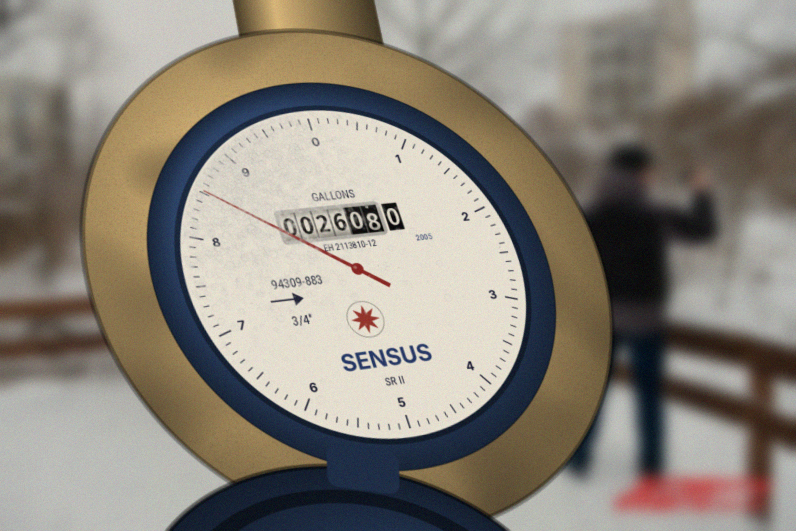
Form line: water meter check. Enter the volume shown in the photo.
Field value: 26078.5 gal
